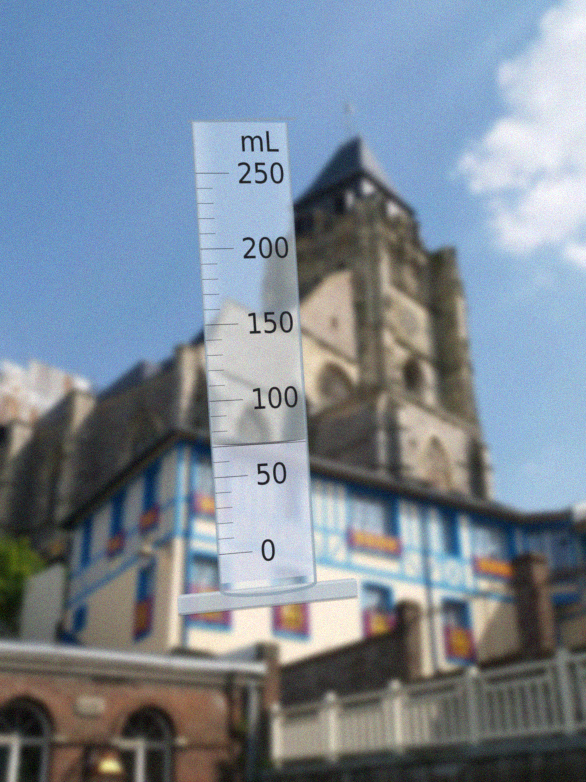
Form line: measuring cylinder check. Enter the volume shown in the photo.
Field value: 70 mL
